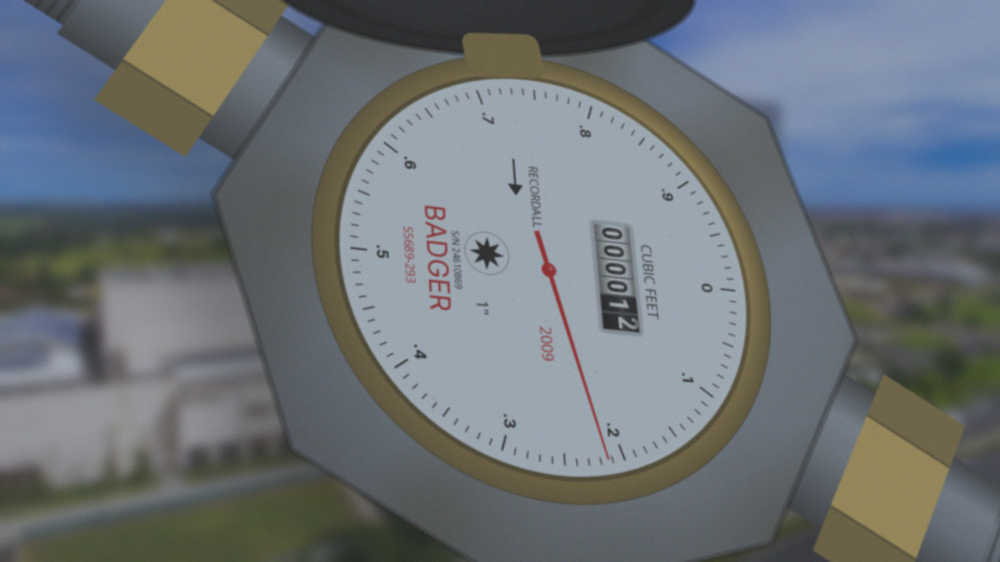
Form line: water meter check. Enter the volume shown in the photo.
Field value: 12.21 ft³
